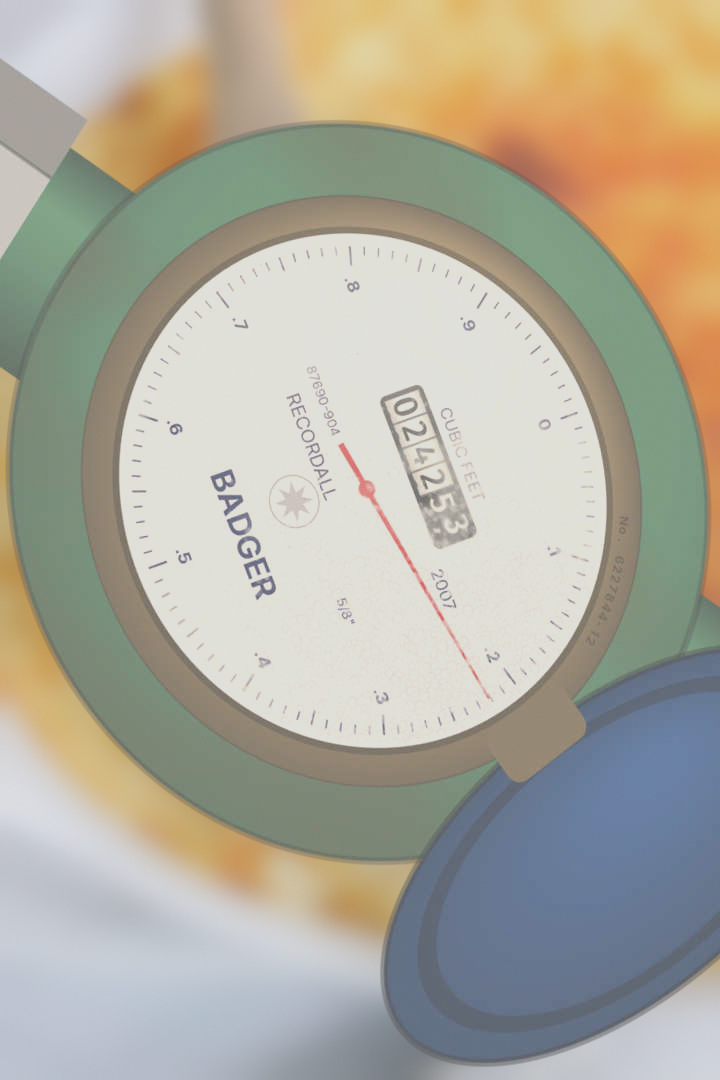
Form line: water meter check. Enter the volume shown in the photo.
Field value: 24253.22 ft³
